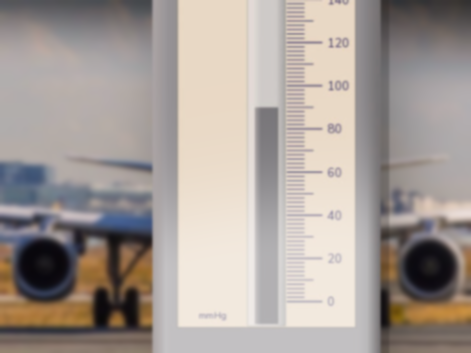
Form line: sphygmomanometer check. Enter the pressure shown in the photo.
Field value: 90 mmHg
